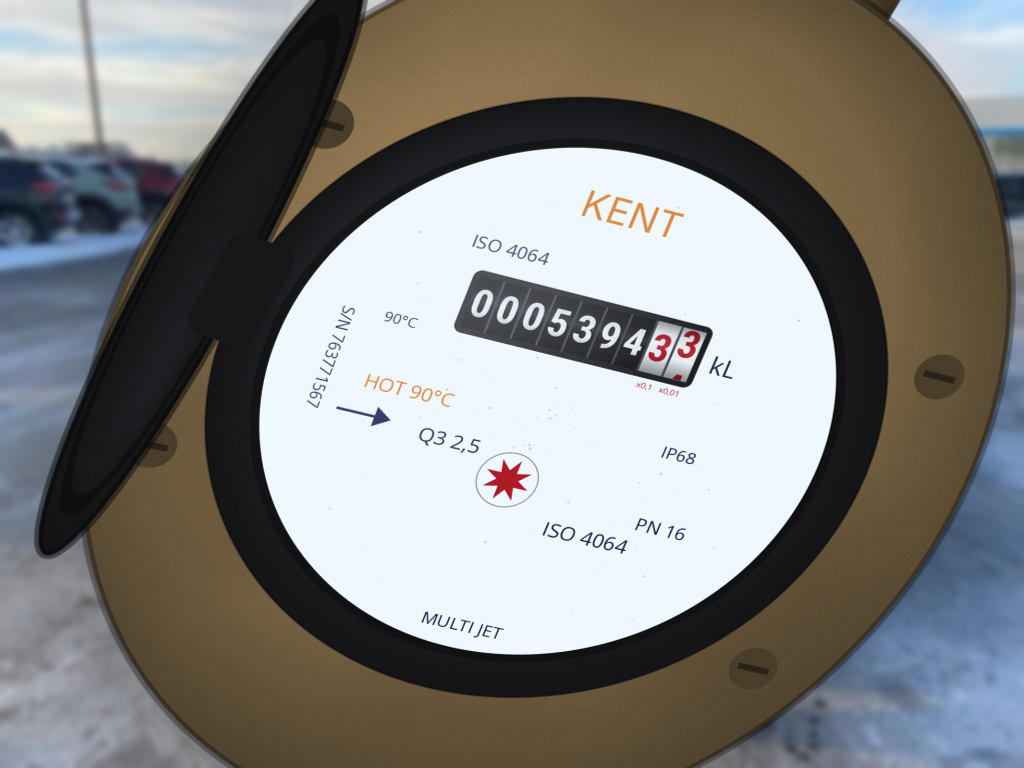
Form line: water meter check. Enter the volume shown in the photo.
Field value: 5394.33 kL
